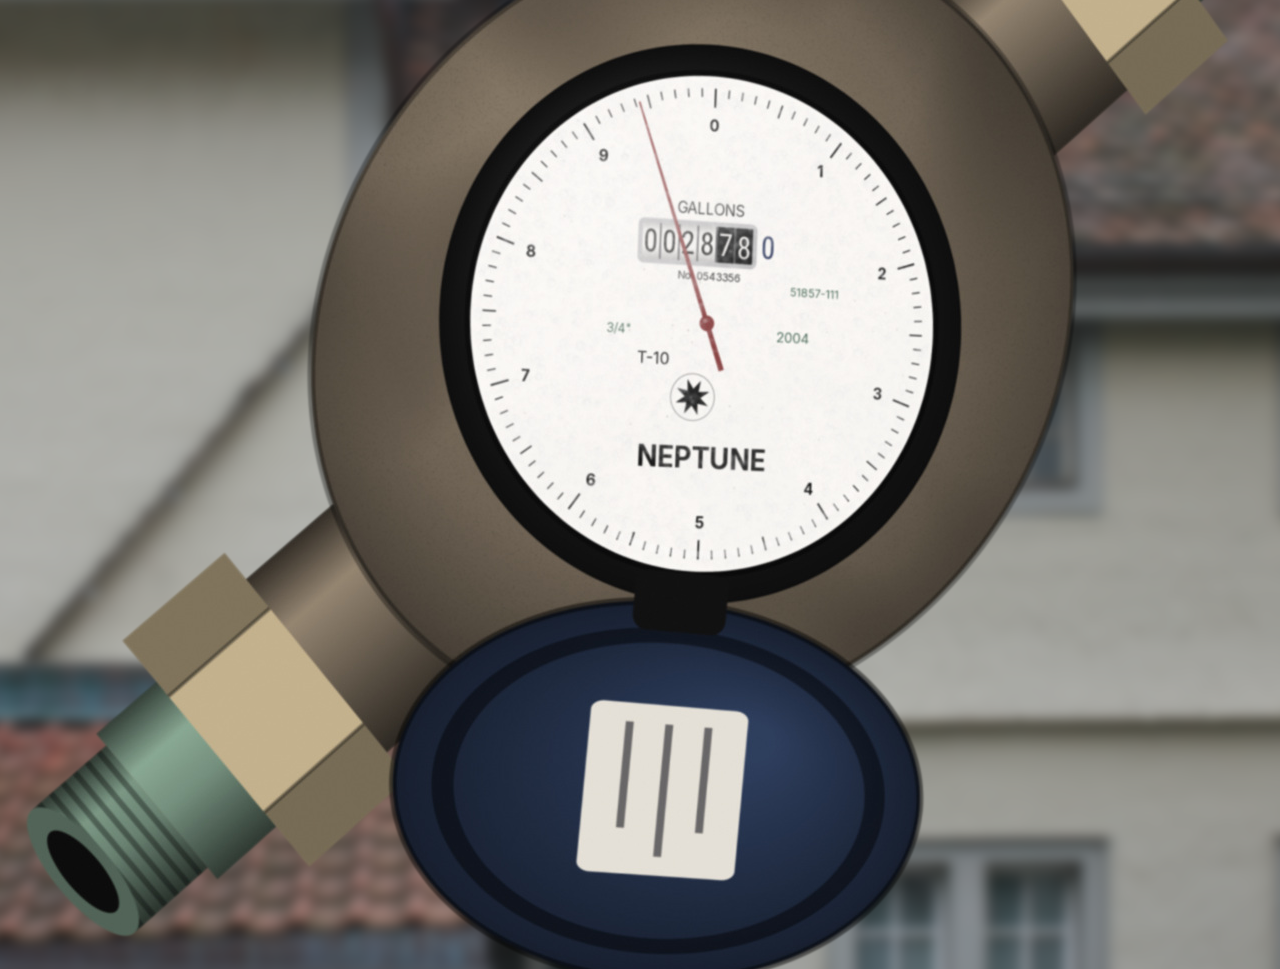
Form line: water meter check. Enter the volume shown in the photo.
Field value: 28779.4 gal
